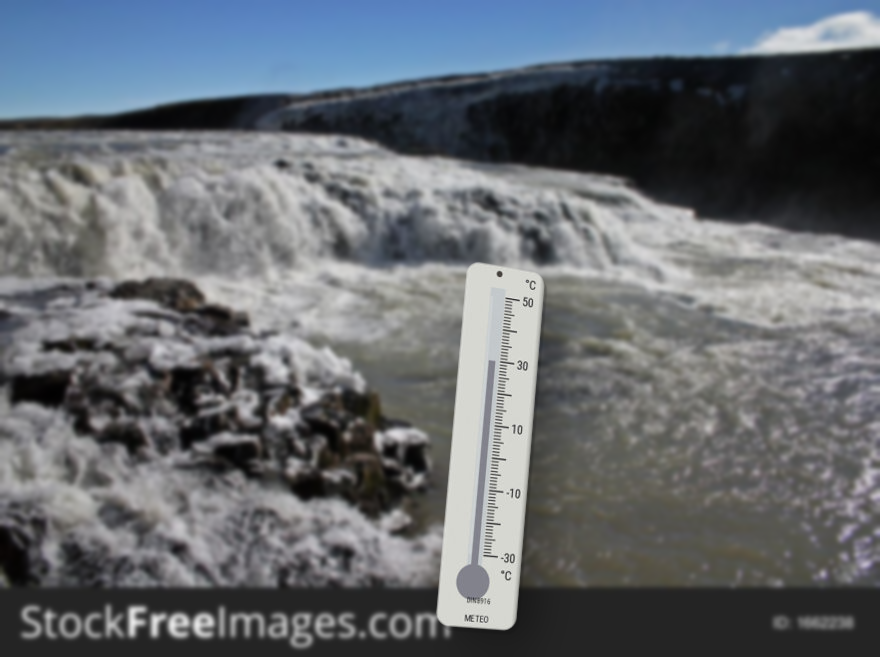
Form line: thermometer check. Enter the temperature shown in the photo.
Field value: 30 °C
